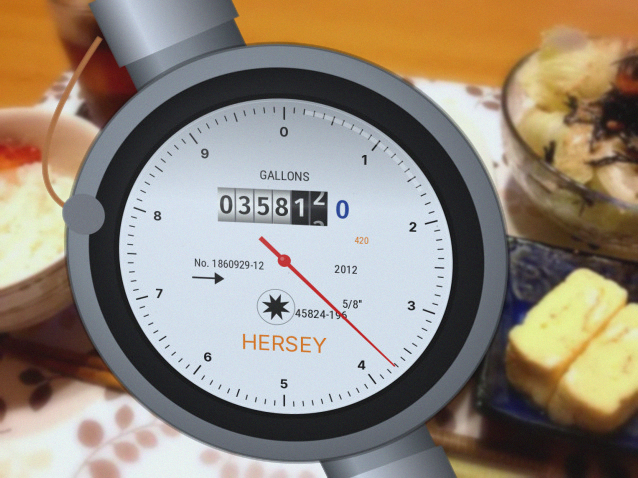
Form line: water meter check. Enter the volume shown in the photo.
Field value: 358123.7 gal
